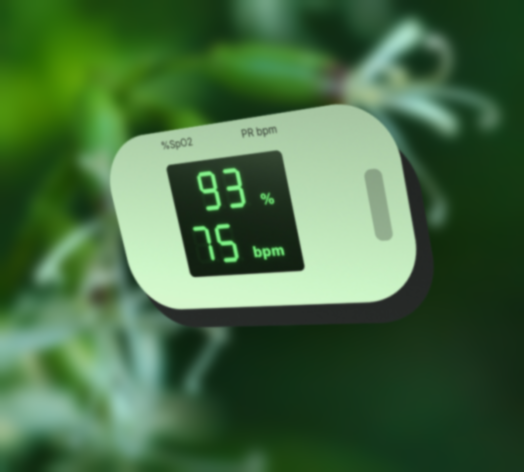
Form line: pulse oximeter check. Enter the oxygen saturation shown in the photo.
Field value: 93 %
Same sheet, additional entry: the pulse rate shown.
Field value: 75 bpm
